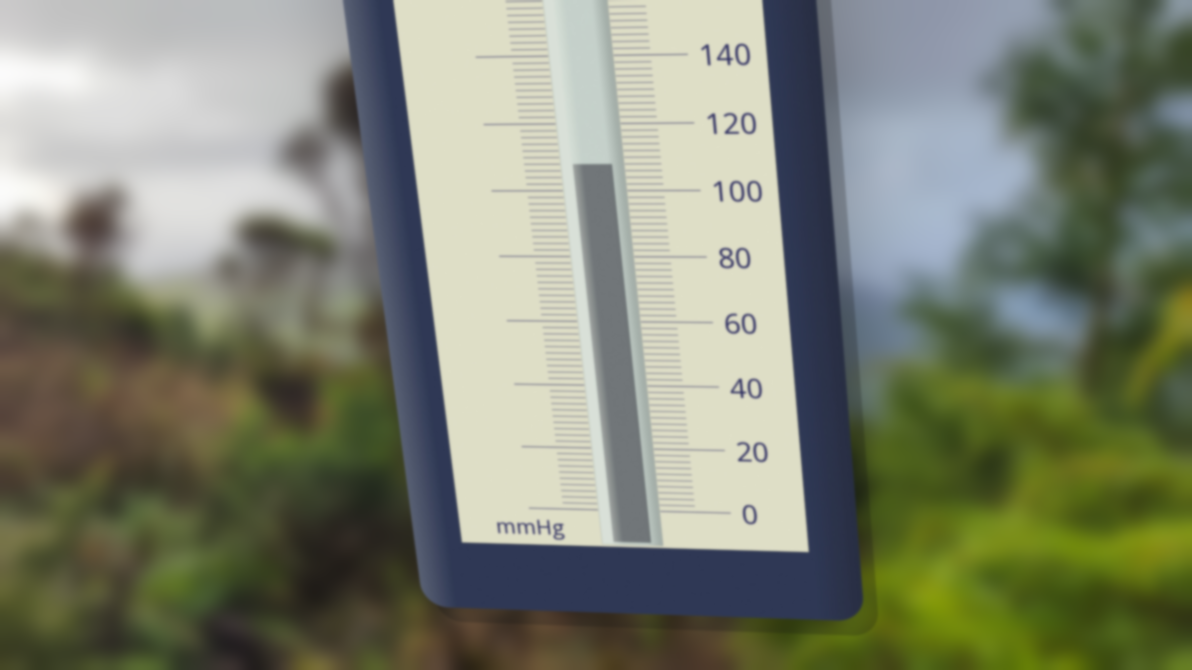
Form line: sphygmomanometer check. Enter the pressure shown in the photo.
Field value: 108 mmHg
